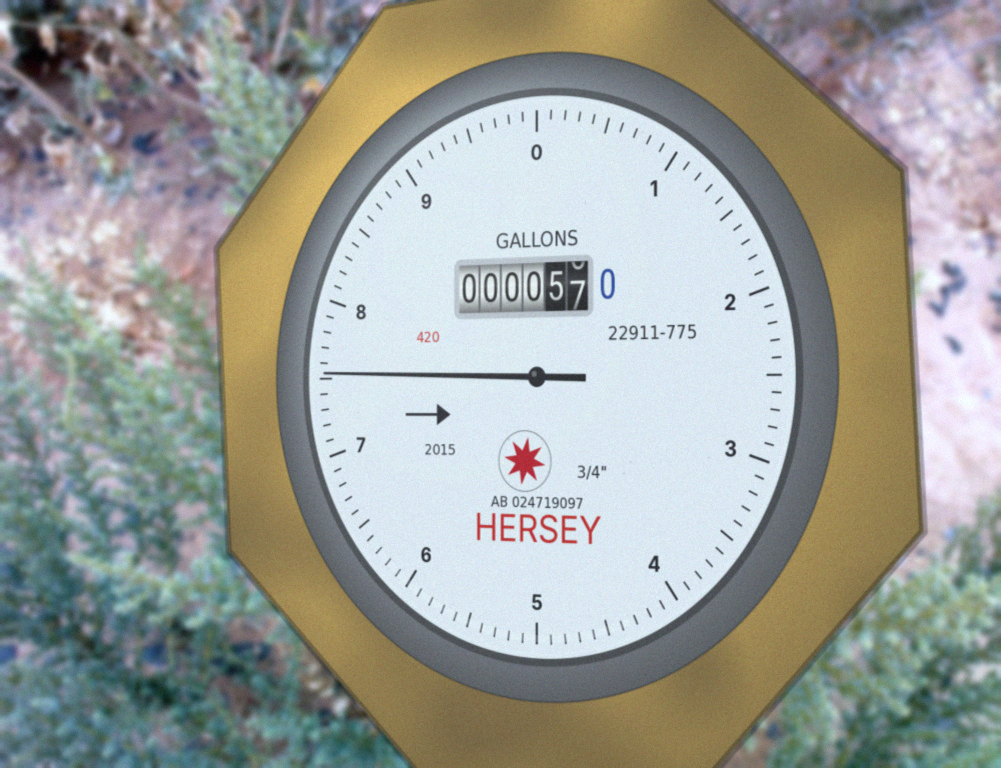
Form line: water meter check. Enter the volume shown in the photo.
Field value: 567.5 gal
